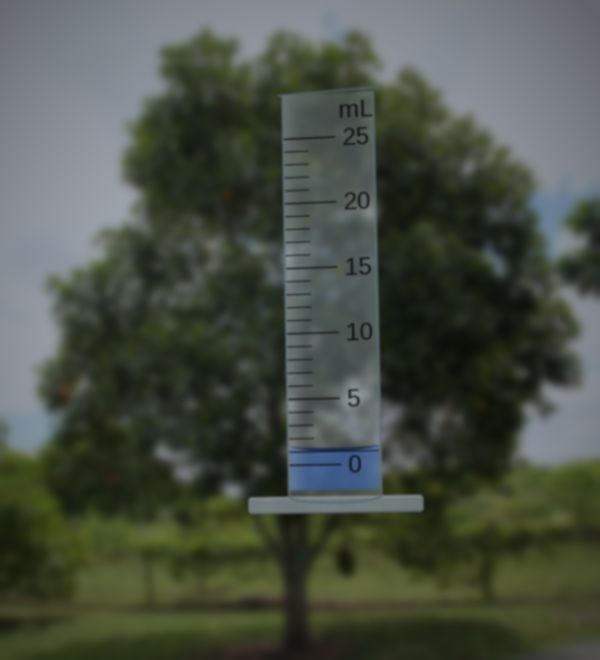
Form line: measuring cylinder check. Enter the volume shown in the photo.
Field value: 1 mL
